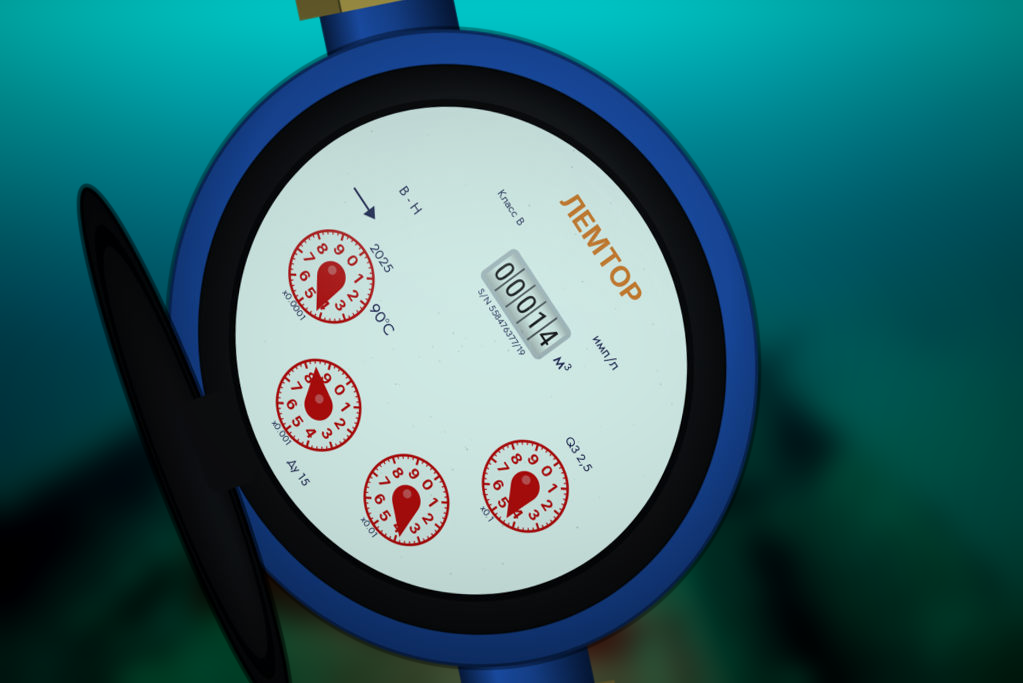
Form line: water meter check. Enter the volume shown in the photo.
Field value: 14.4384 m³
